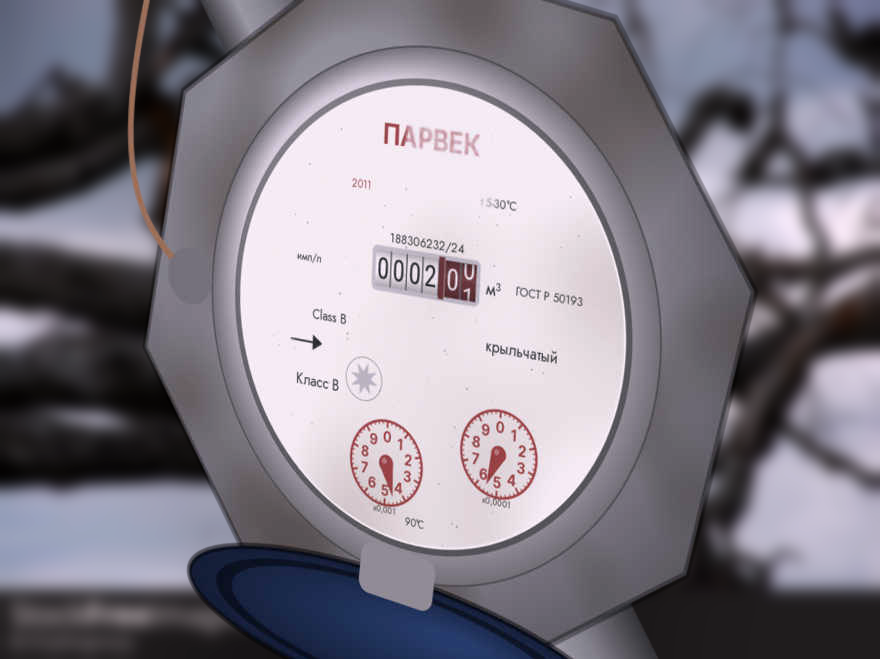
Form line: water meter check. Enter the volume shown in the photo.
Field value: 2.0045 m³
